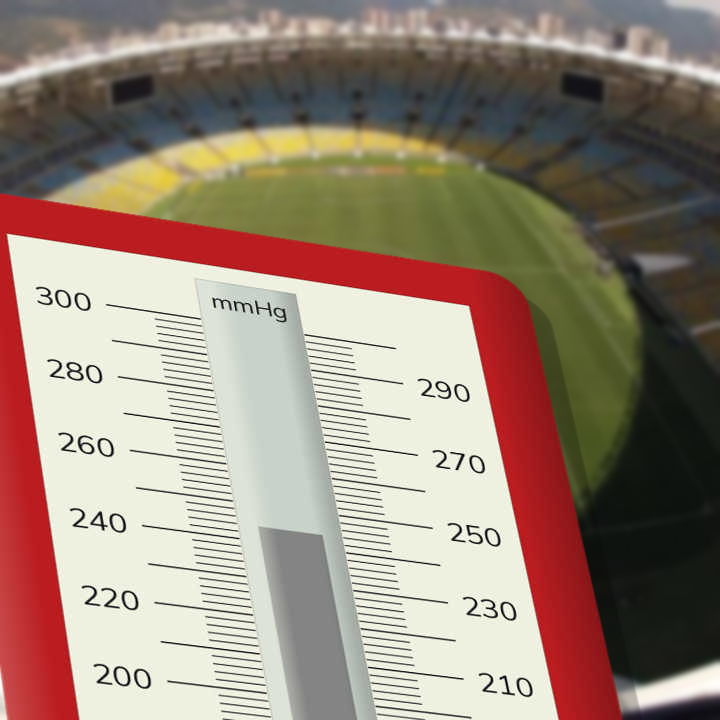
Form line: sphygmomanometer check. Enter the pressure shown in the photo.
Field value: 244 mmHg
